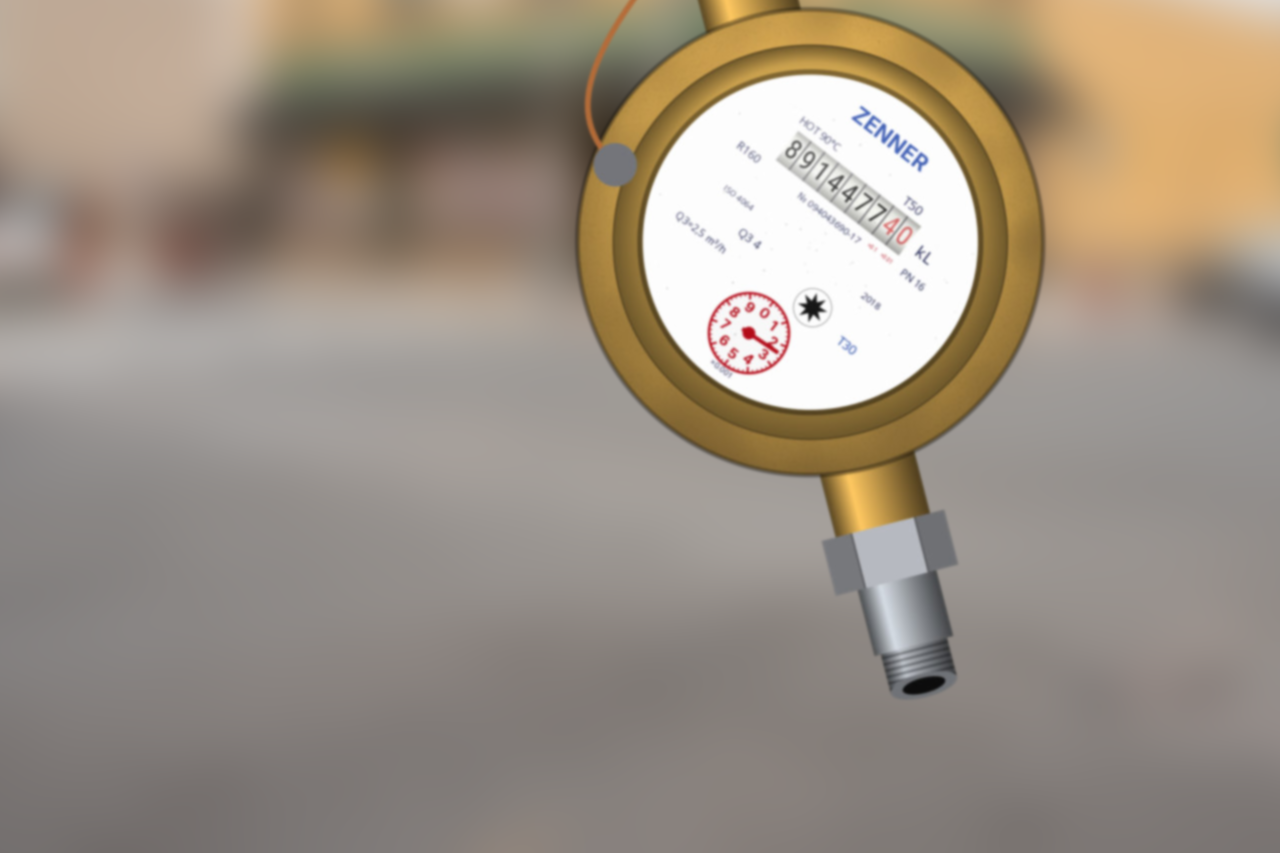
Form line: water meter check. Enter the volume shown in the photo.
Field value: 8914477.402 kL
